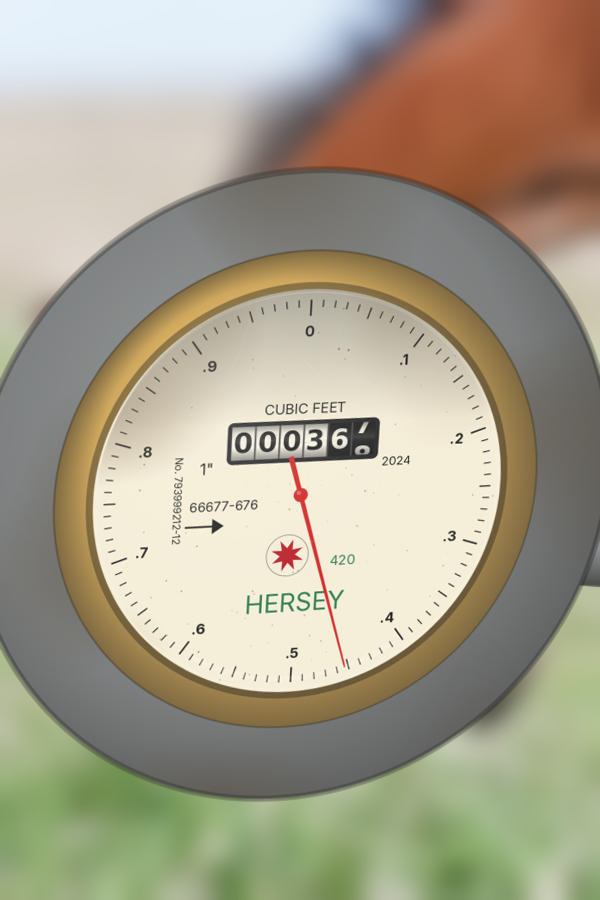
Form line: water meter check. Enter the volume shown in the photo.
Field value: 367.45 ft³
